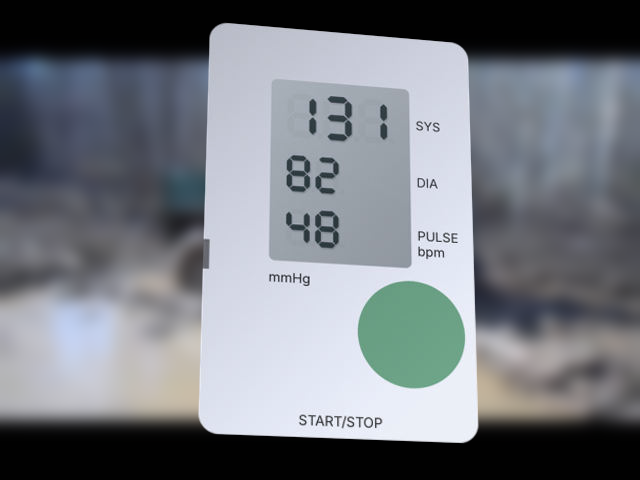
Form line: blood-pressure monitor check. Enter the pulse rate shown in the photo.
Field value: 48 bpm
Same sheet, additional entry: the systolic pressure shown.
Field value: 131 mmHg
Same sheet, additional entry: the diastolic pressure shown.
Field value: 82 mmHg
